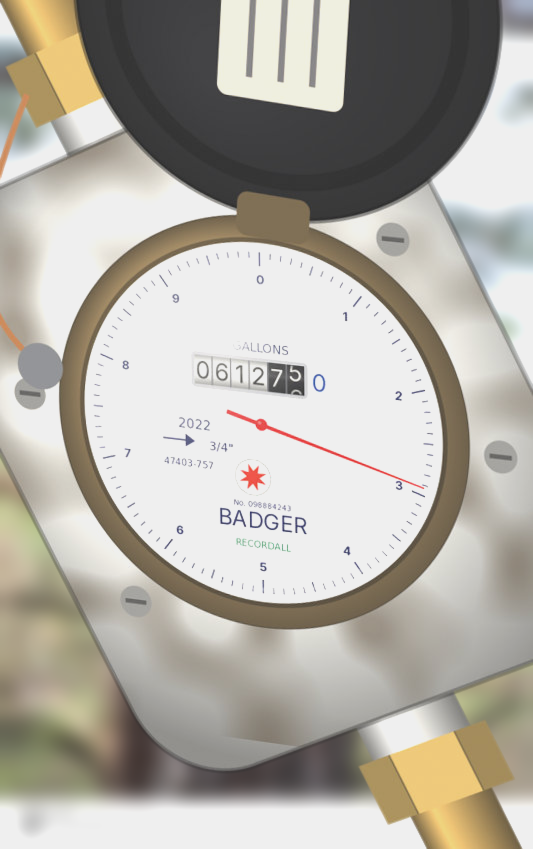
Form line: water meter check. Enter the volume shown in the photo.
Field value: 612752.9 gal
